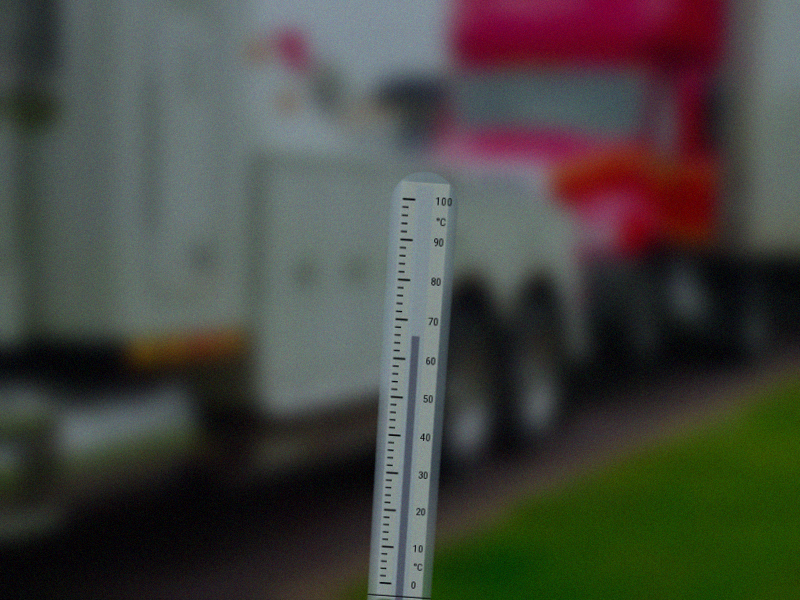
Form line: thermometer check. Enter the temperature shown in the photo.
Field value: 66 °C
